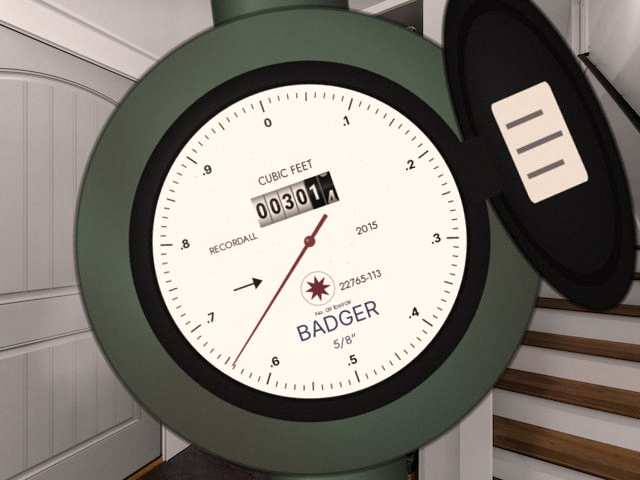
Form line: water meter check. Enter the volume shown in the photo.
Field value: 3013.64 ft³
